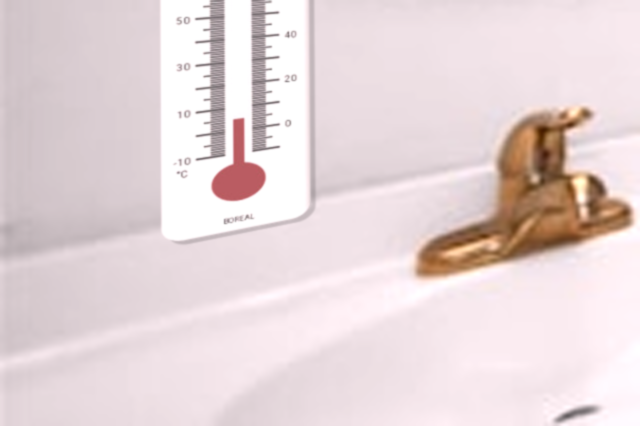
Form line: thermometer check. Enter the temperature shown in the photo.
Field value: 5 °C
